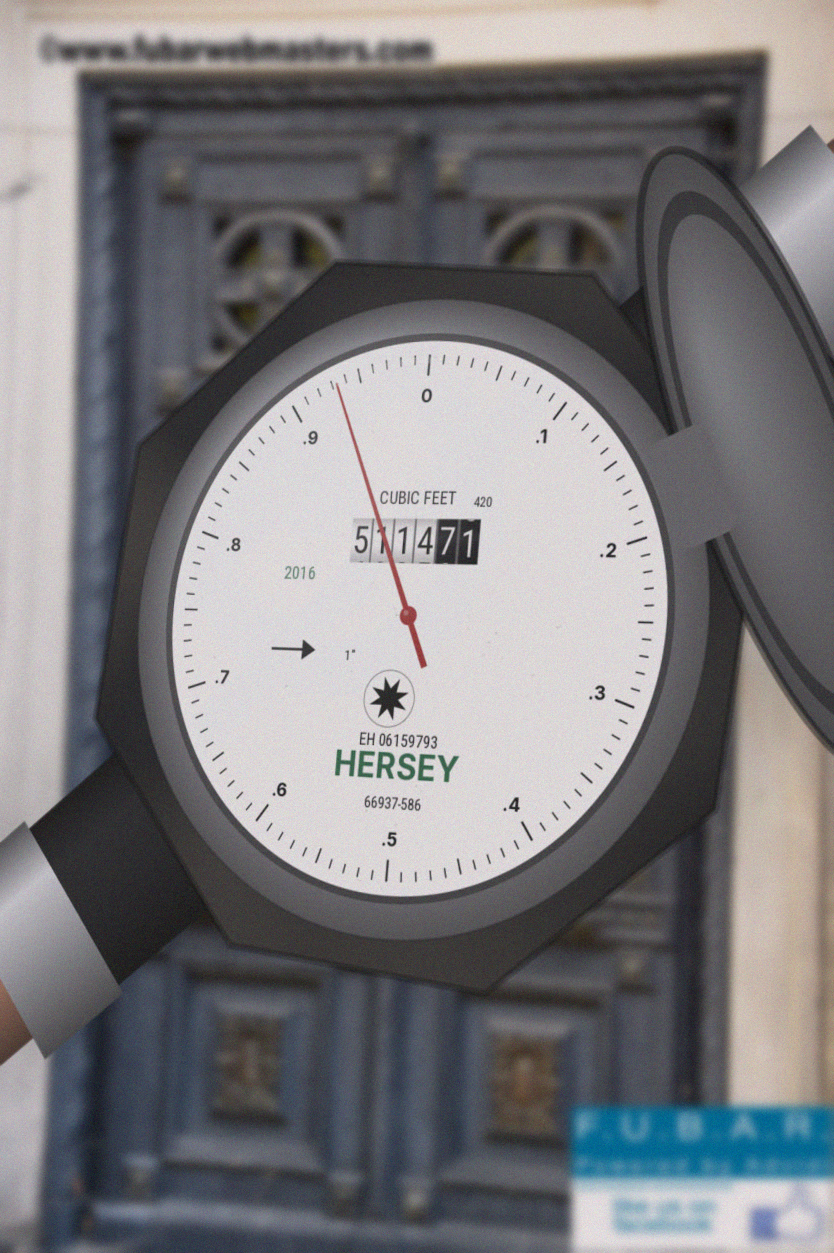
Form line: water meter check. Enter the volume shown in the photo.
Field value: 511470.93 ft³
